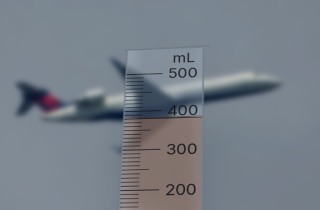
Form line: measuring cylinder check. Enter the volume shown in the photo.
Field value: 380 mL
